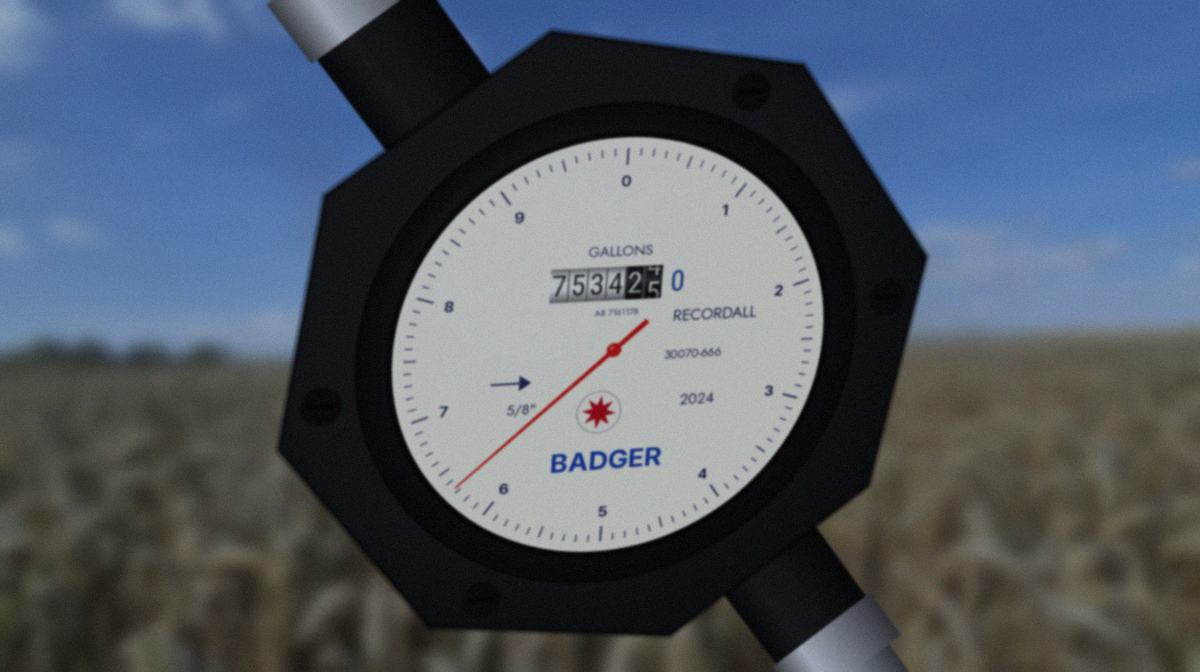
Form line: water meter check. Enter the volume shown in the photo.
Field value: 7534246.3 gal
